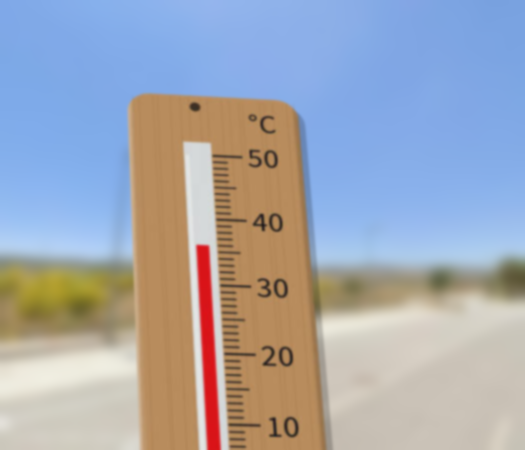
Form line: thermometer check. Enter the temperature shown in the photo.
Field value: 36 °C
